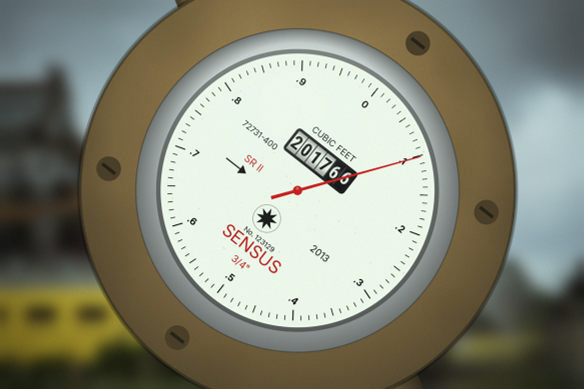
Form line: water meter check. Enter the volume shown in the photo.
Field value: 201766.10 ft³
